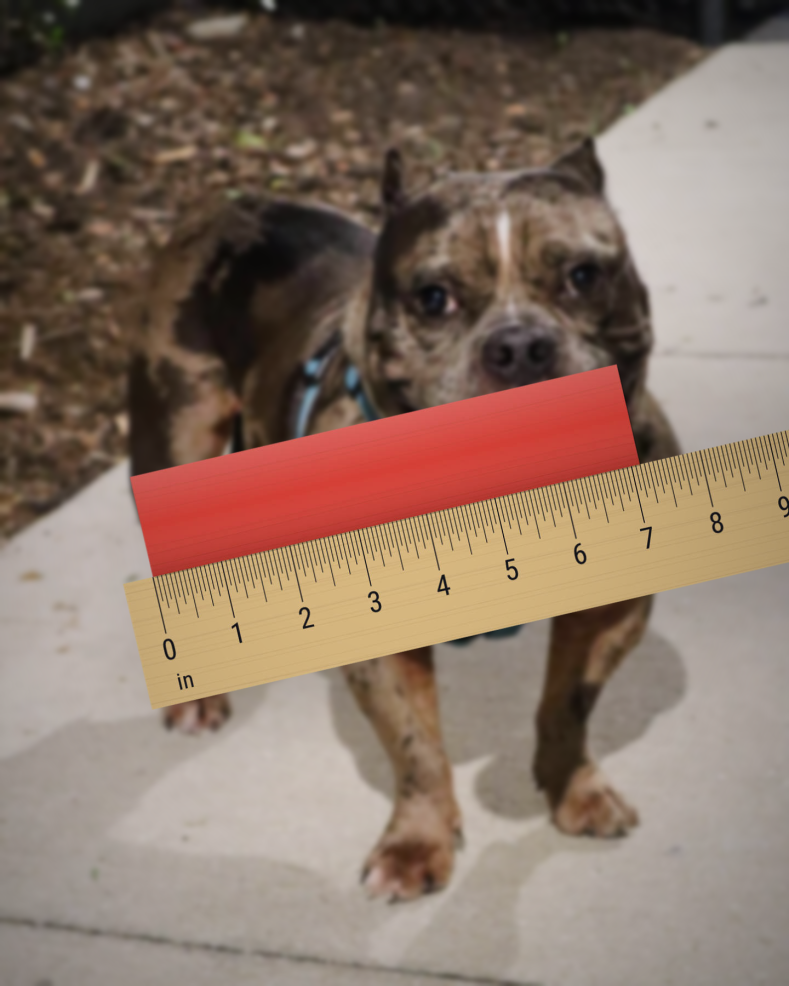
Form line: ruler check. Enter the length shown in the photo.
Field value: 7.125 in
